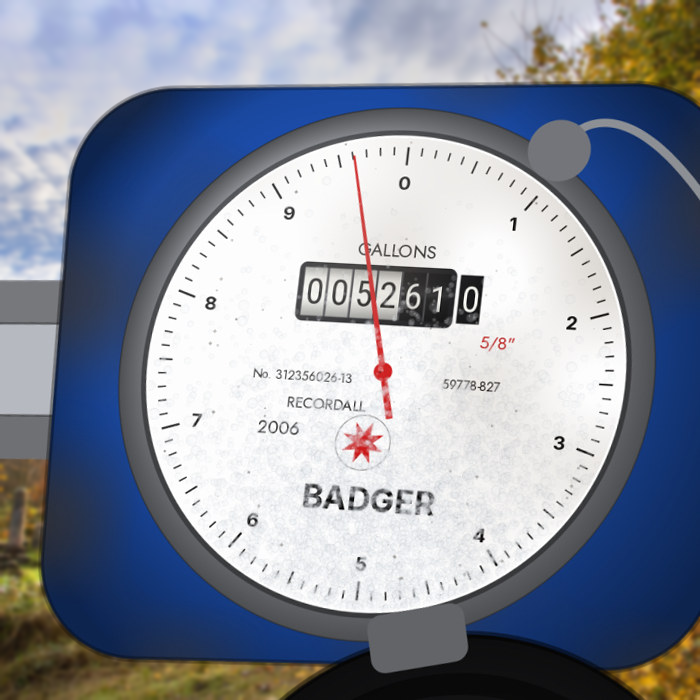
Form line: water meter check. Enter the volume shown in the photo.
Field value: 52609.6 gal
